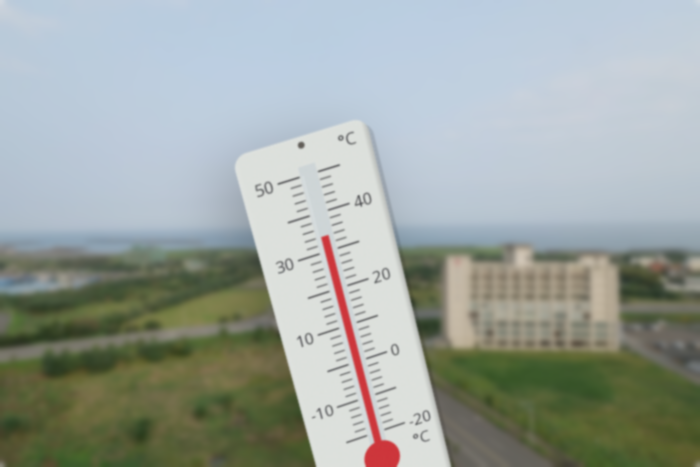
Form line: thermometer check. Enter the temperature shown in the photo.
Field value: 34 °C
